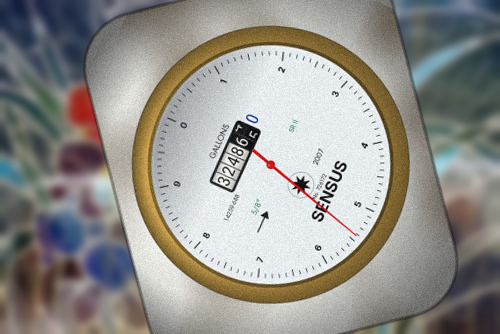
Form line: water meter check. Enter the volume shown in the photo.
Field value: 3248645.4 gal
